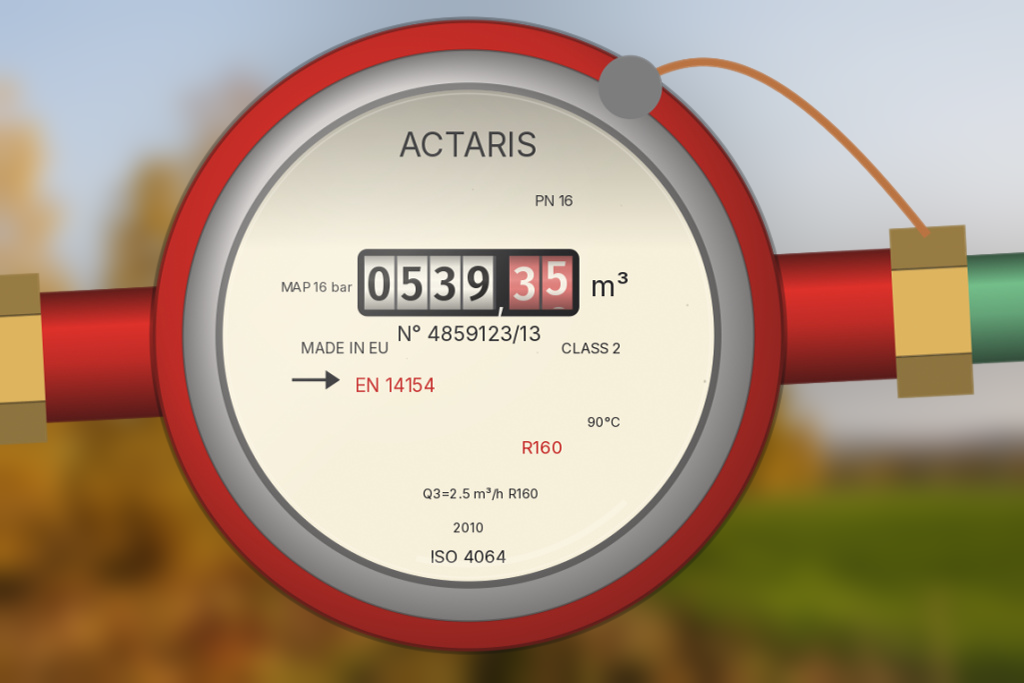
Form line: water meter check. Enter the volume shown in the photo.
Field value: 539.35 m³
